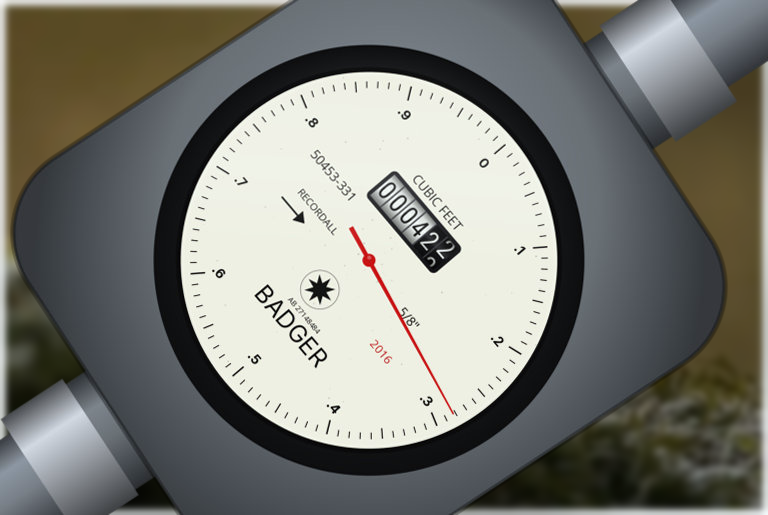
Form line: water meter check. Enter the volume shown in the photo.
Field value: 422.28 ft³
